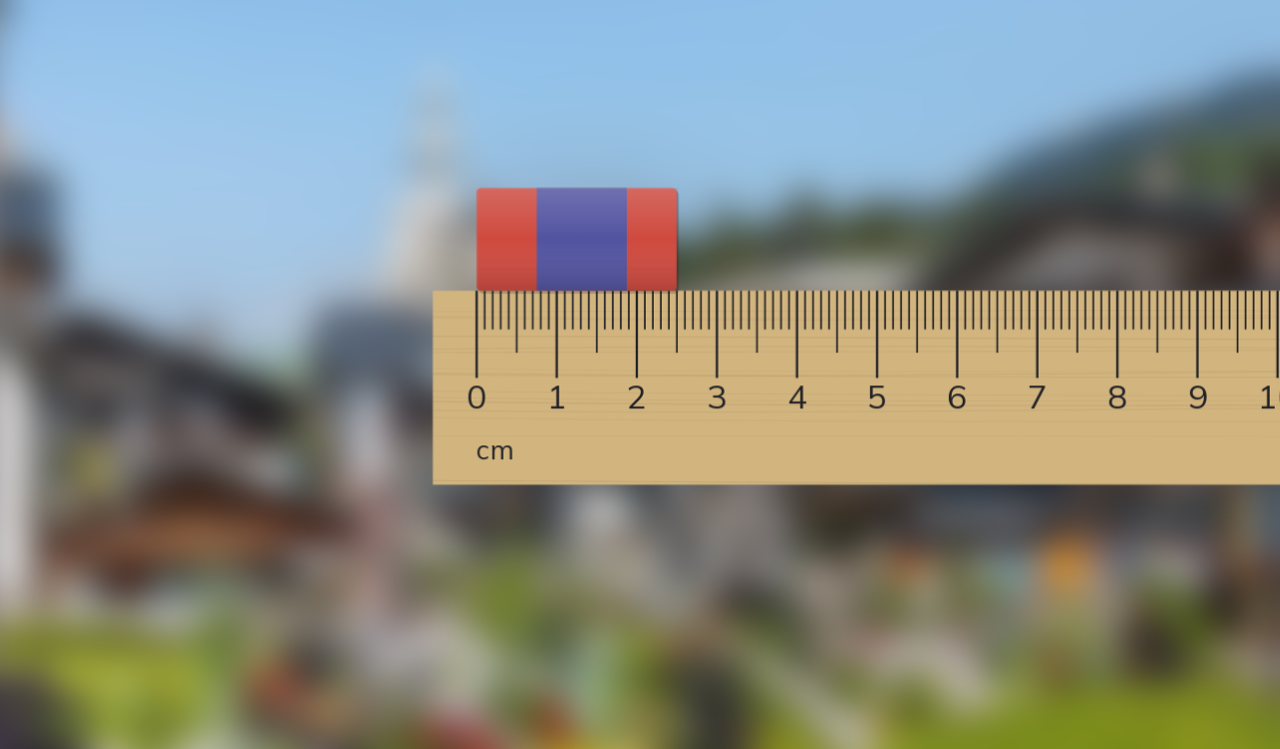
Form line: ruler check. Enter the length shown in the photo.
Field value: 2.5 cm
